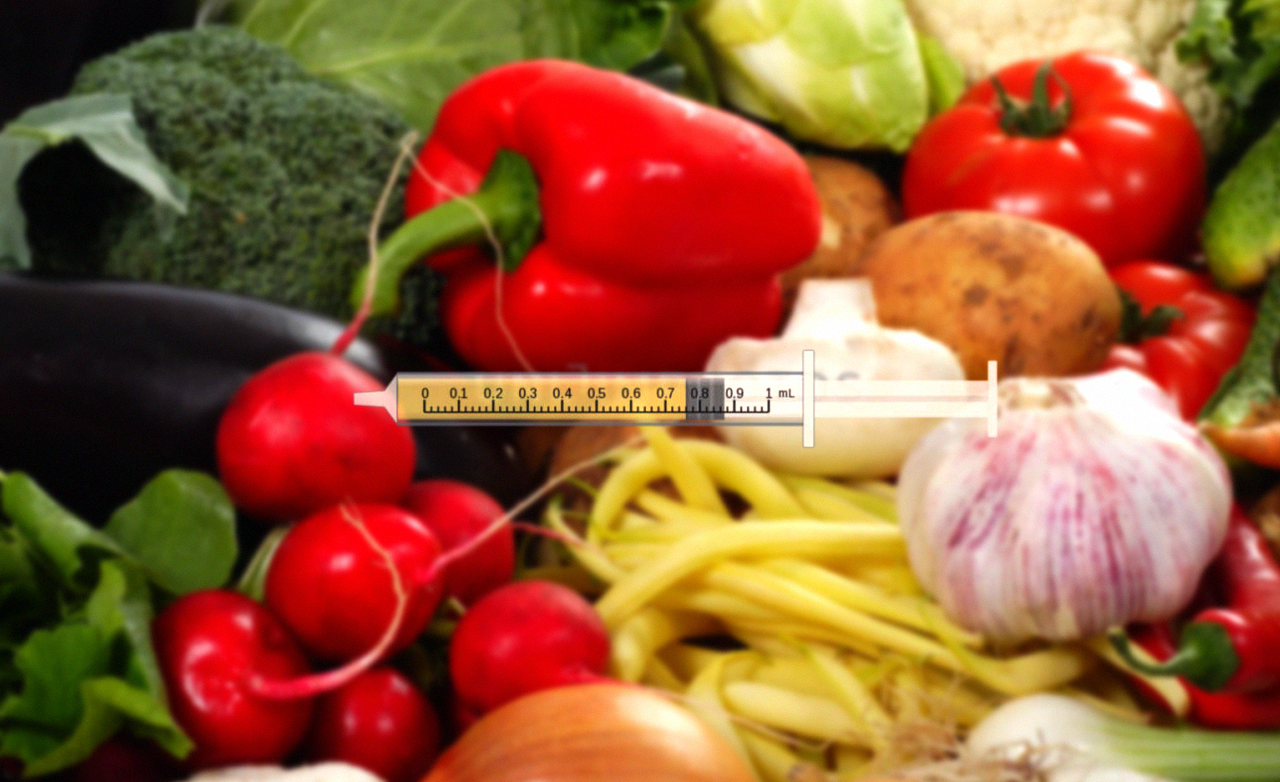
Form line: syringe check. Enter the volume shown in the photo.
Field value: 0.76 mL
